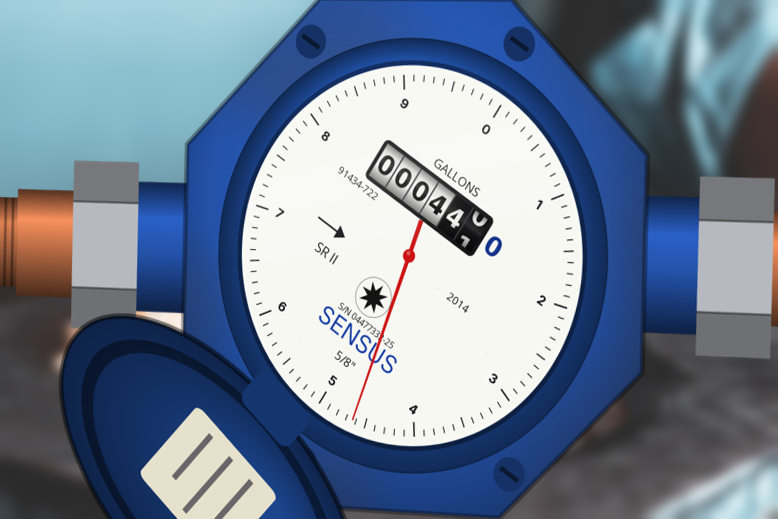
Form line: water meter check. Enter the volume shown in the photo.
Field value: 4404.6 gal
